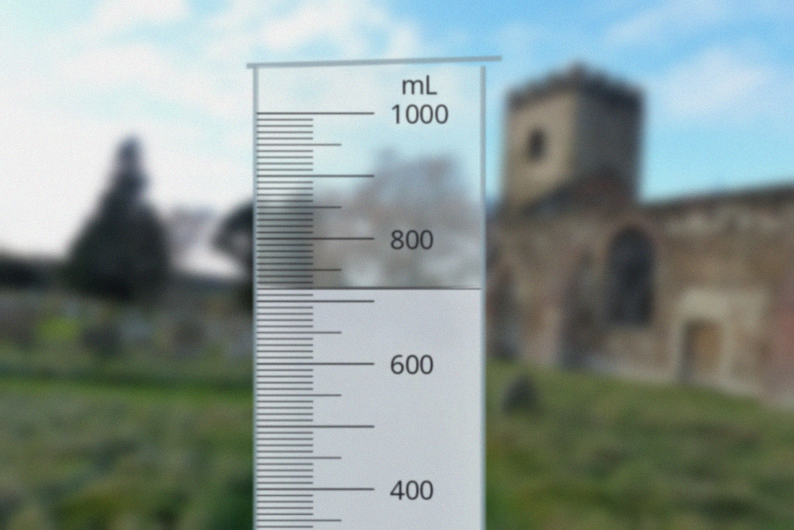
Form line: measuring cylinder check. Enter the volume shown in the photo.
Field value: 720 mL
